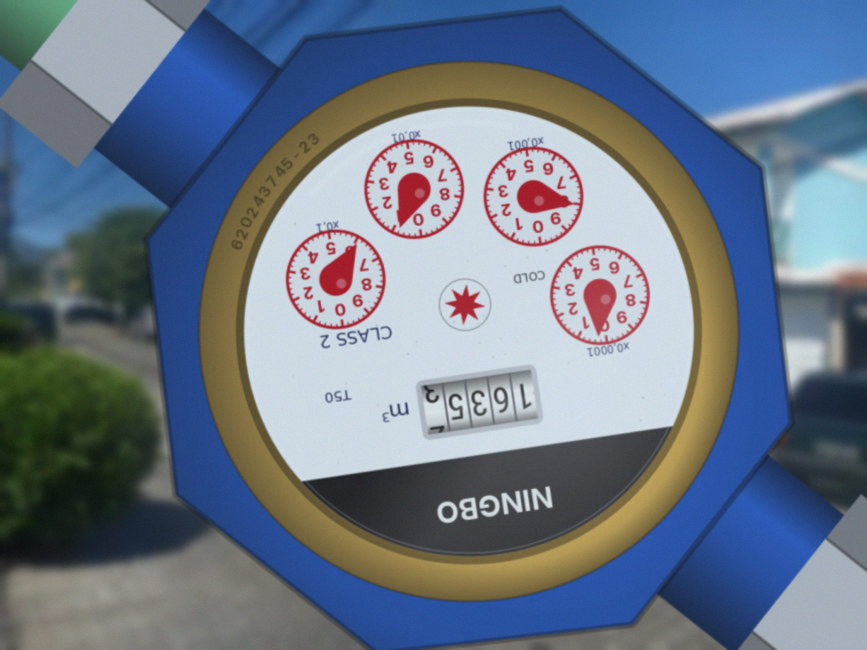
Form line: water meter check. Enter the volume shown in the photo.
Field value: 16352.6080 m³
